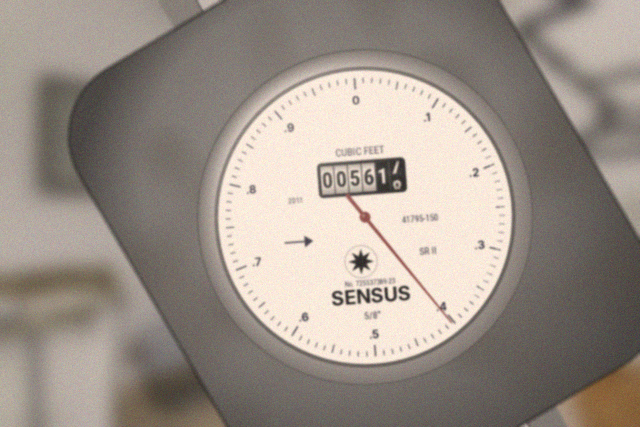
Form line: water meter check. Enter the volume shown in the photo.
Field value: 5617.40 ft³
